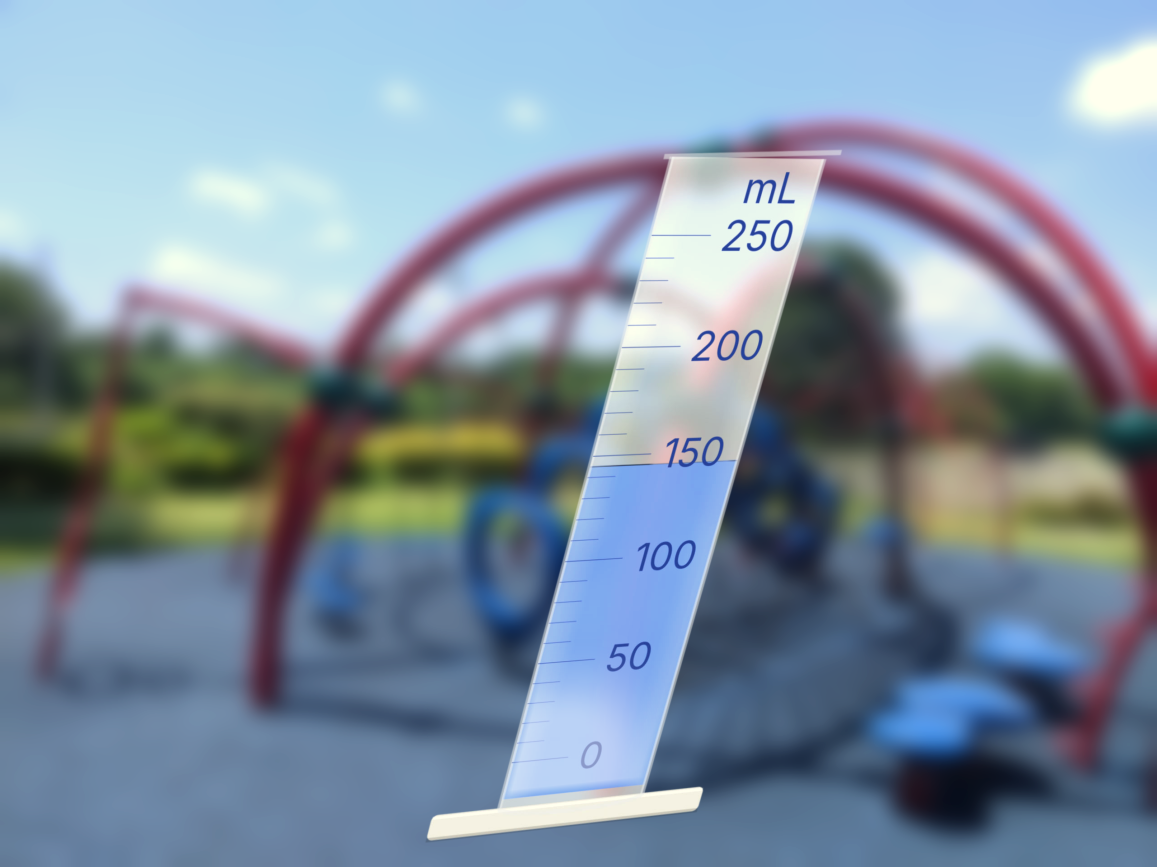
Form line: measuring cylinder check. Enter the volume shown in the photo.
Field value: 145 mL
